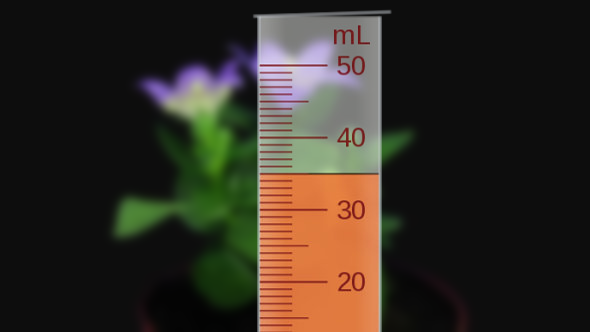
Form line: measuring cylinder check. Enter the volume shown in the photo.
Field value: 35 mL
